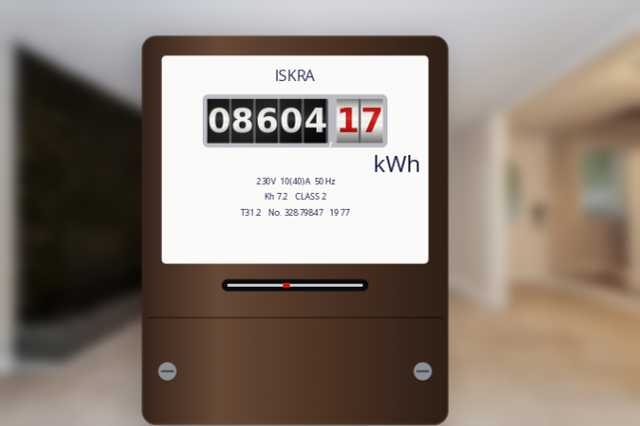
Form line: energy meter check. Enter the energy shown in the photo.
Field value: 8604.17 kWh
